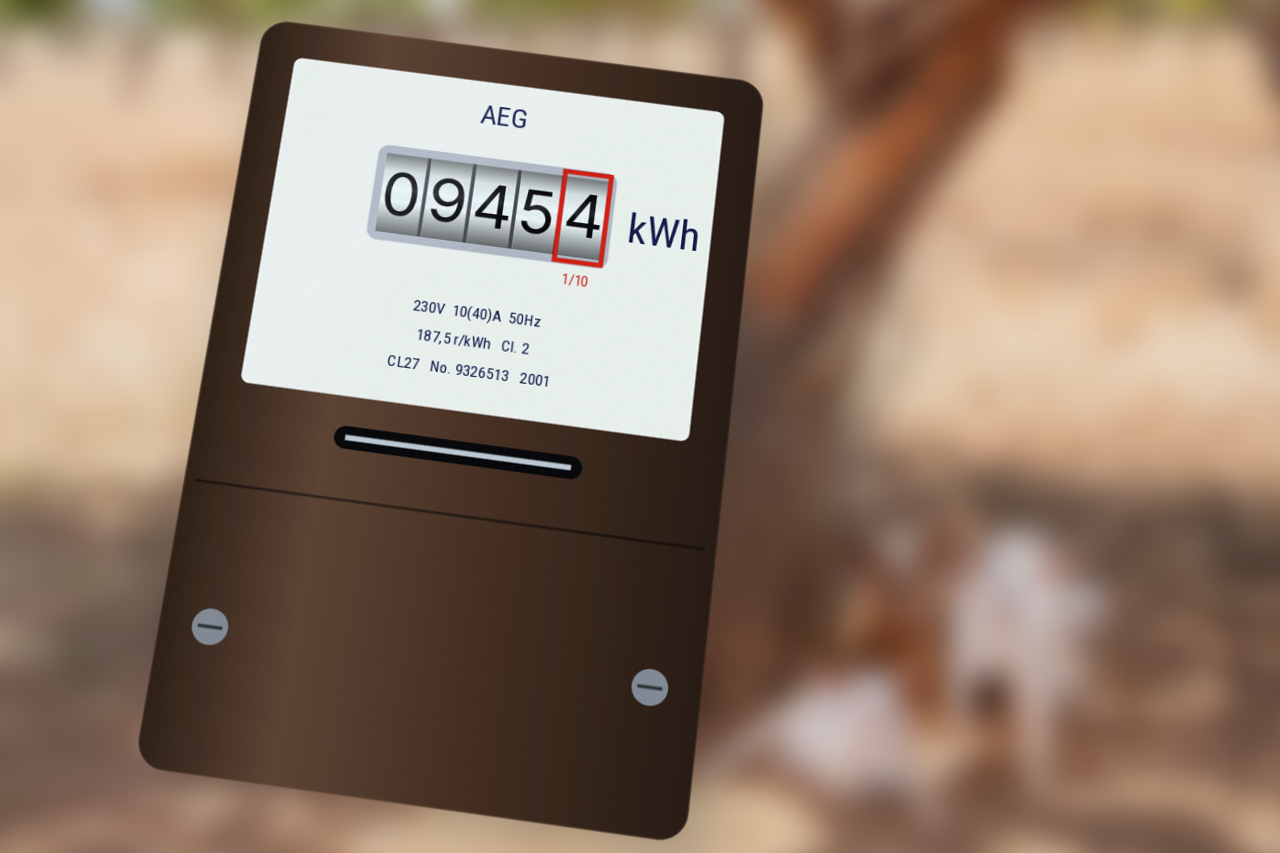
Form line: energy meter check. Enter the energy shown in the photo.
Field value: 945.4 kWh
